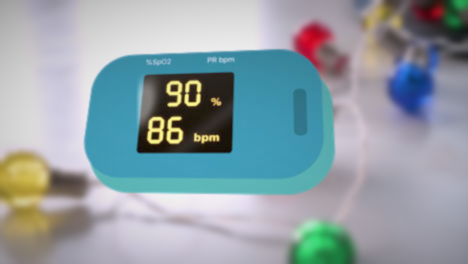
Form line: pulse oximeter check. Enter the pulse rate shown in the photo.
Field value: 86 bpm
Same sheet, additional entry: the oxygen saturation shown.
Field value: 90 %
